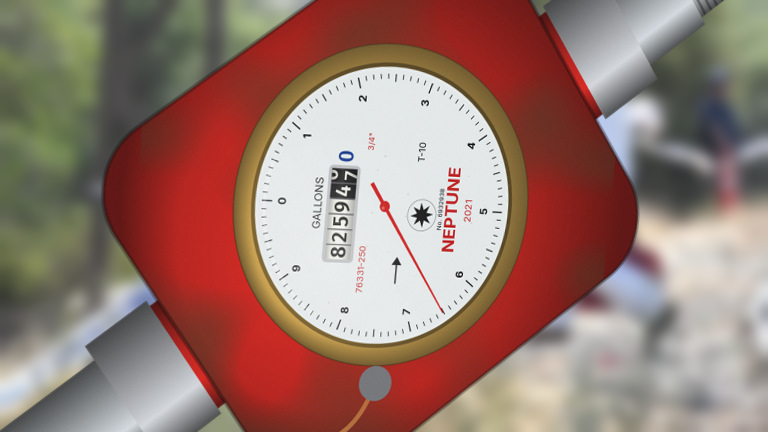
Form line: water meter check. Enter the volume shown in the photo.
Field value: 8259466.5 gal
